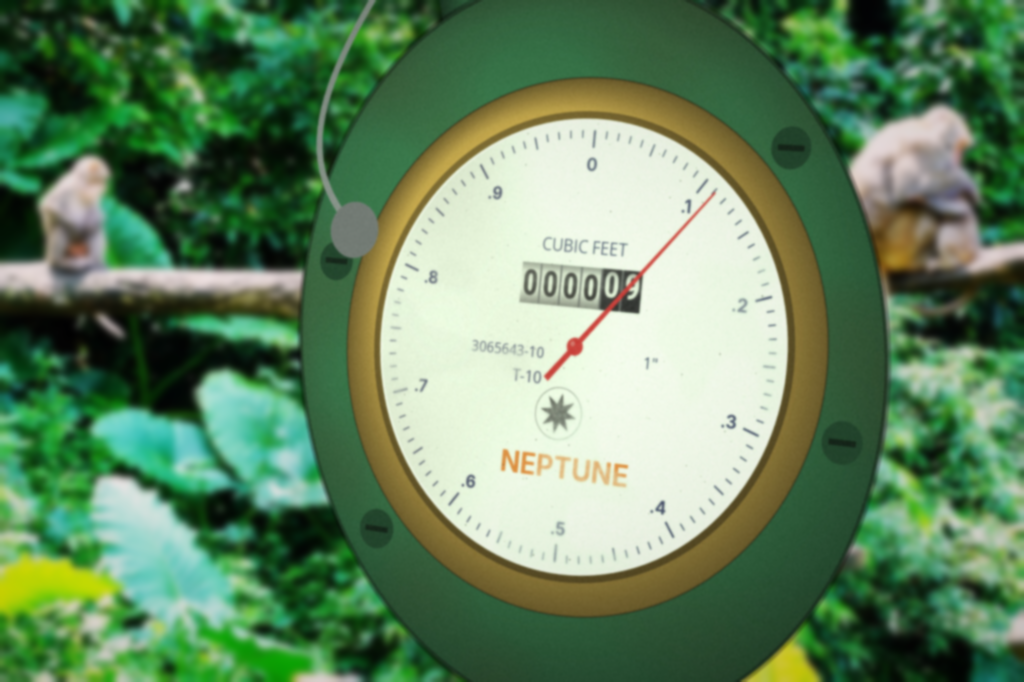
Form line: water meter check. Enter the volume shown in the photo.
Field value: 9.11 ft³
